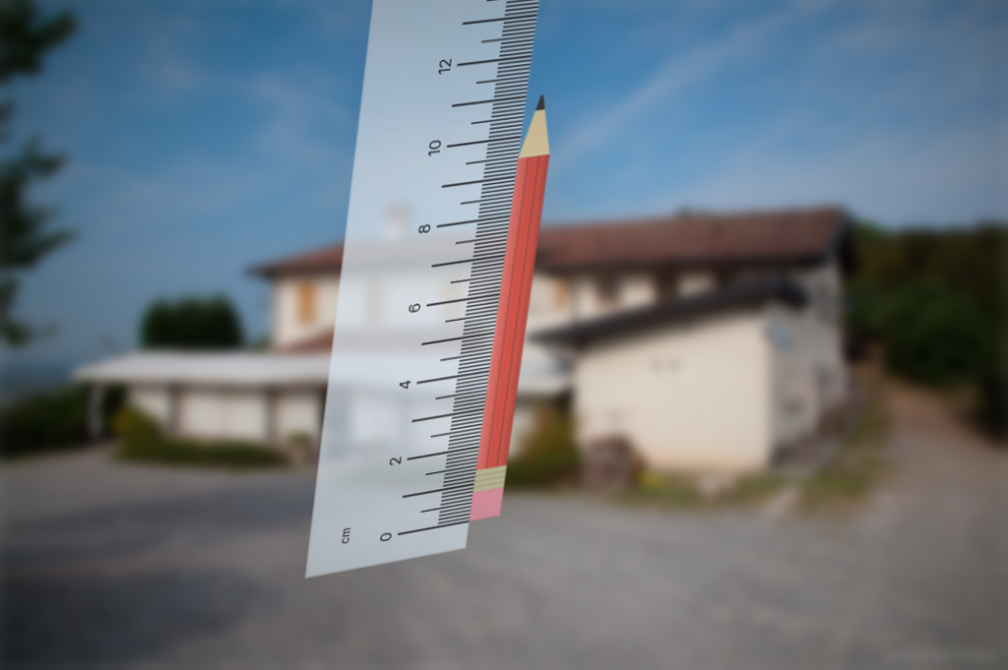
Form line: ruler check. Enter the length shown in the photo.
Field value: 11 cm
